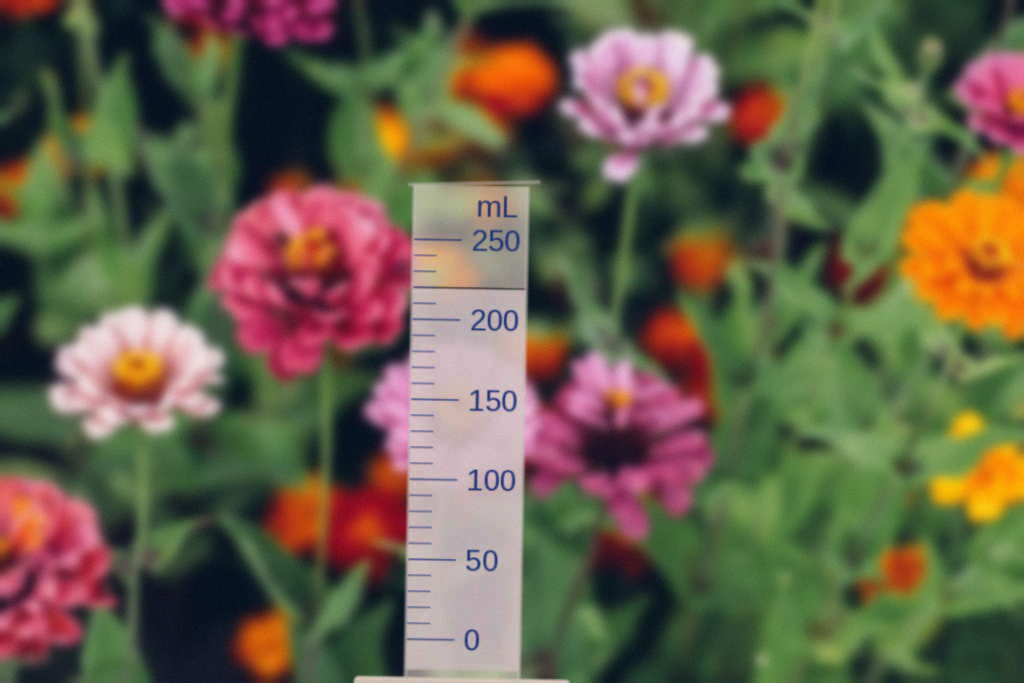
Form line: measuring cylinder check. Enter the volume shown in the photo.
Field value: 220 mL
